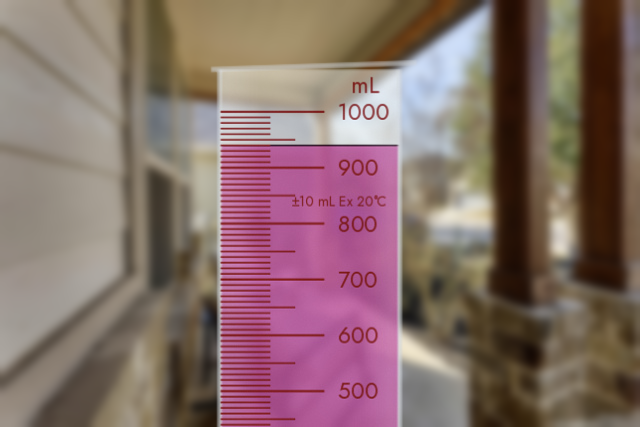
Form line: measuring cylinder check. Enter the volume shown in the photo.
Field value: 940 mL
